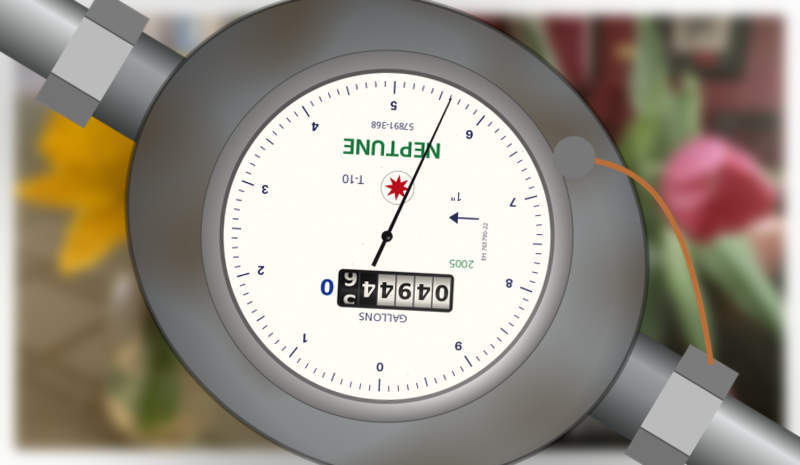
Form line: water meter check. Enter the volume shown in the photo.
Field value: 494455.6 gal
